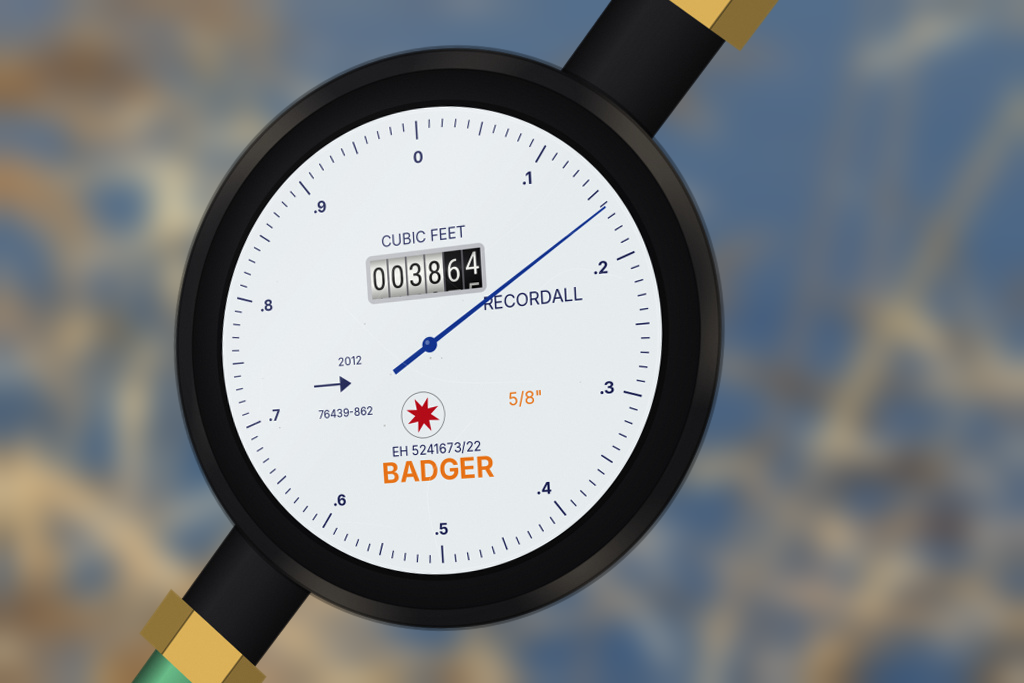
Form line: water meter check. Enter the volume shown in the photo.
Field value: 3864.16 ft³
